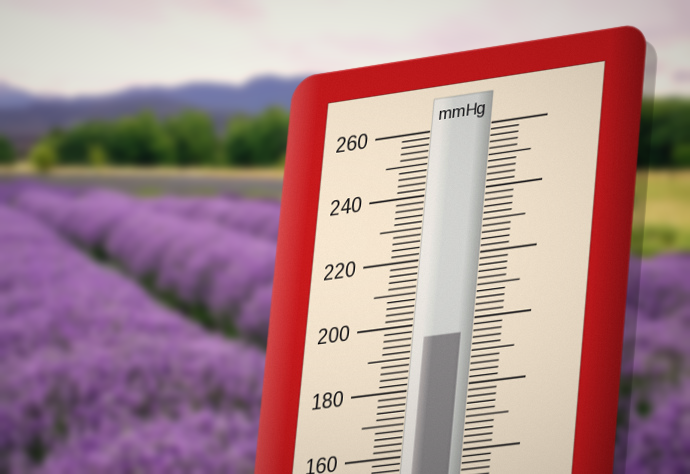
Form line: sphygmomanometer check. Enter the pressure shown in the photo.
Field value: 196 mmHg
